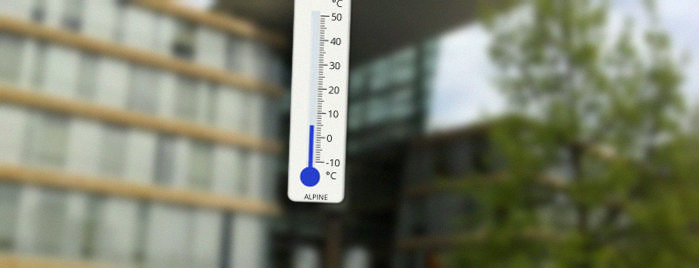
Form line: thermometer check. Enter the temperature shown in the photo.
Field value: 5 °C
